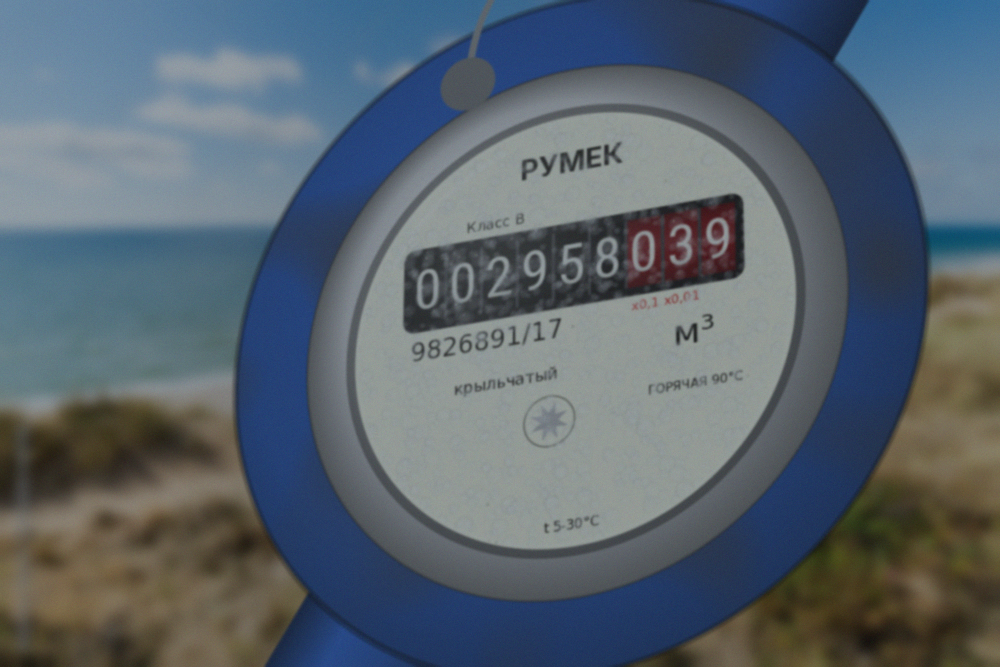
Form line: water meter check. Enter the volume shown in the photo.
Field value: 2958.039 m³
